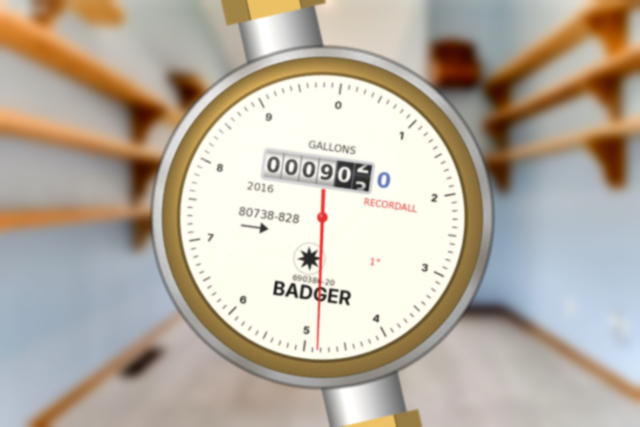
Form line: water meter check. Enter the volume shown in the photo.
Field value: 9024.8 gal
